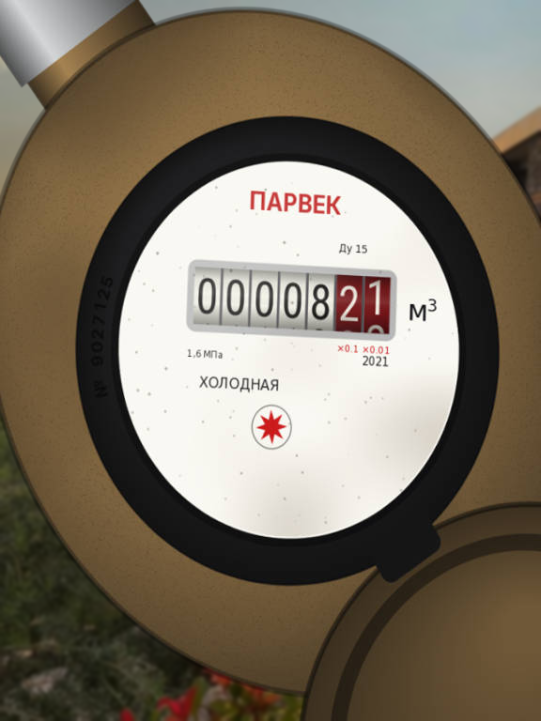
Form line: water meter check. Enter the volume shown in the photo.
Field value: 8.21 m³
